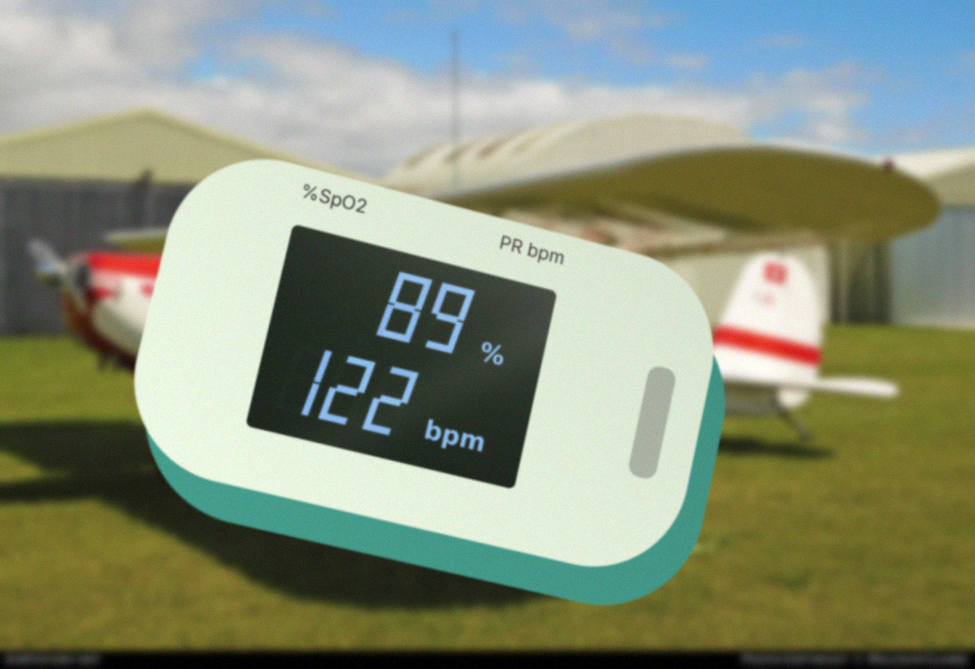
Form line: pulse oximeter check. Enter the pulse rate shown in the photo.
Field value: 122 bpm
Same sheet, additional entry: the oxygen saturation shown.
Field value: 89 %
